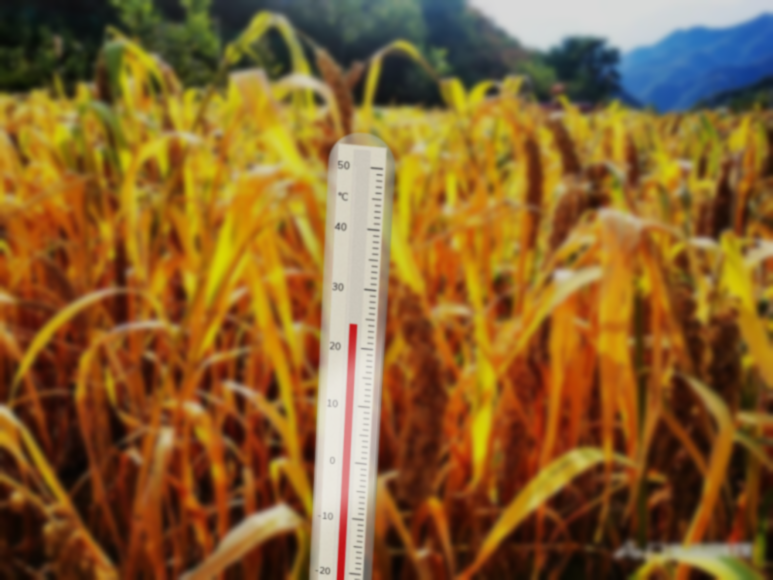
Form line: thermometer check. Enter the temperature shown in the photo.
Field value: 24 °C
